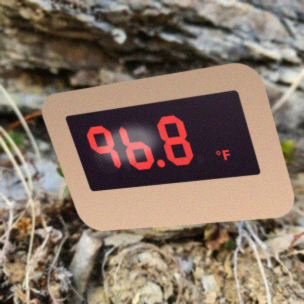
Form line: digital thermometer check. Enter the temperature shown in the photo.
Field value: 96.8 °F
